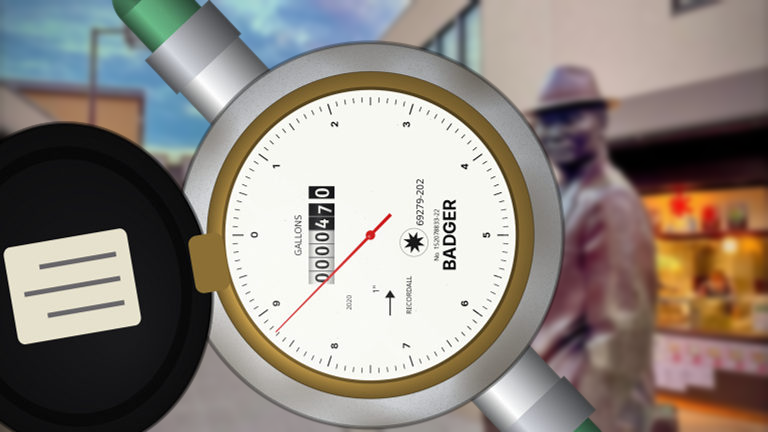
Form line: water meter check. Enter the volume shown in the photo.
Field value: 468.7 gal
